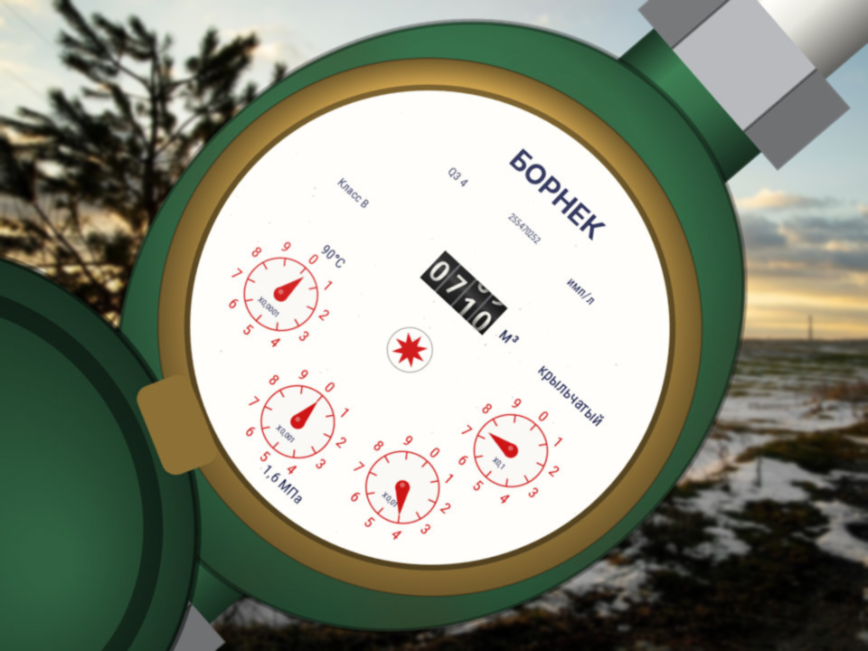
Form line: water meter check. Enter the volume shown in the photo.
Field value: 709.7400 m³
